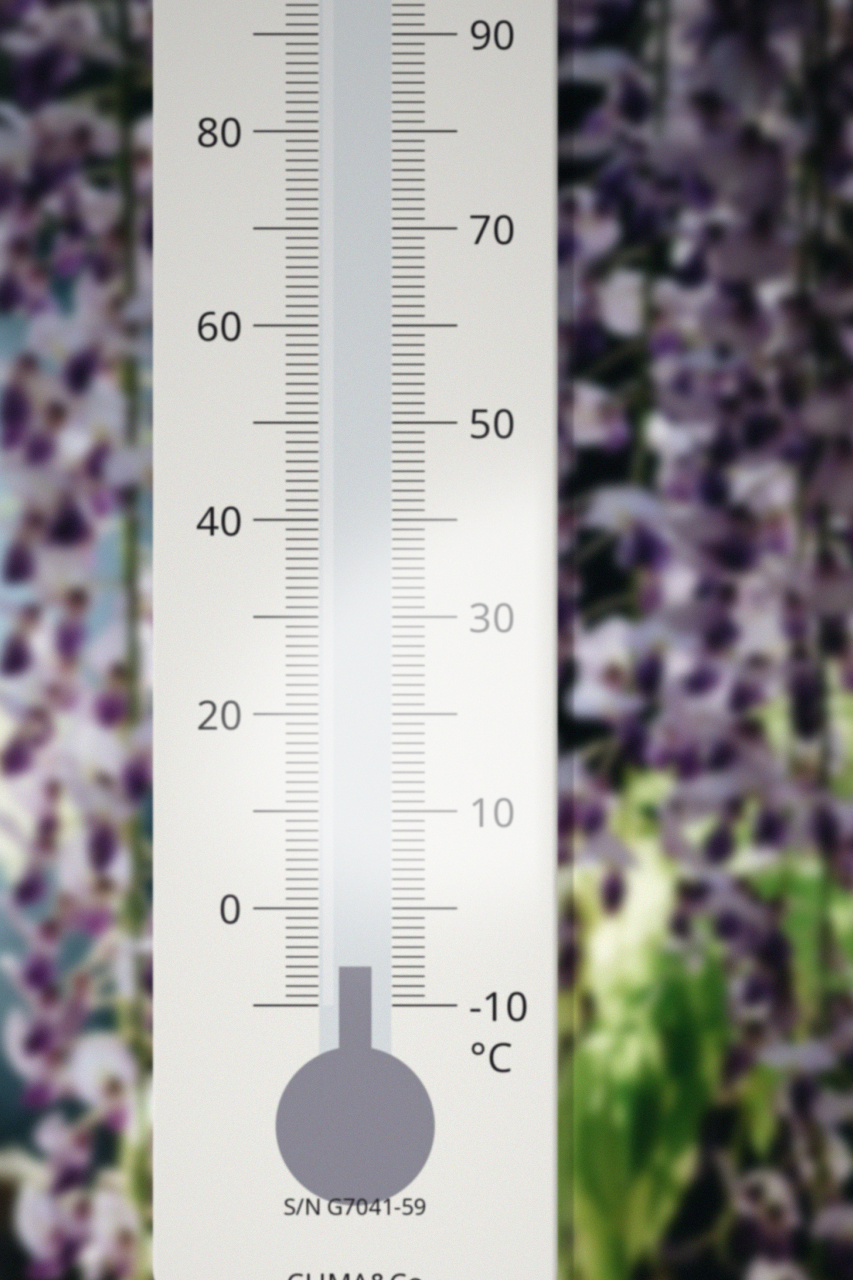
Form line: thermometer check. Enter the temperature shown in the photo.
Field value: -6 °C
